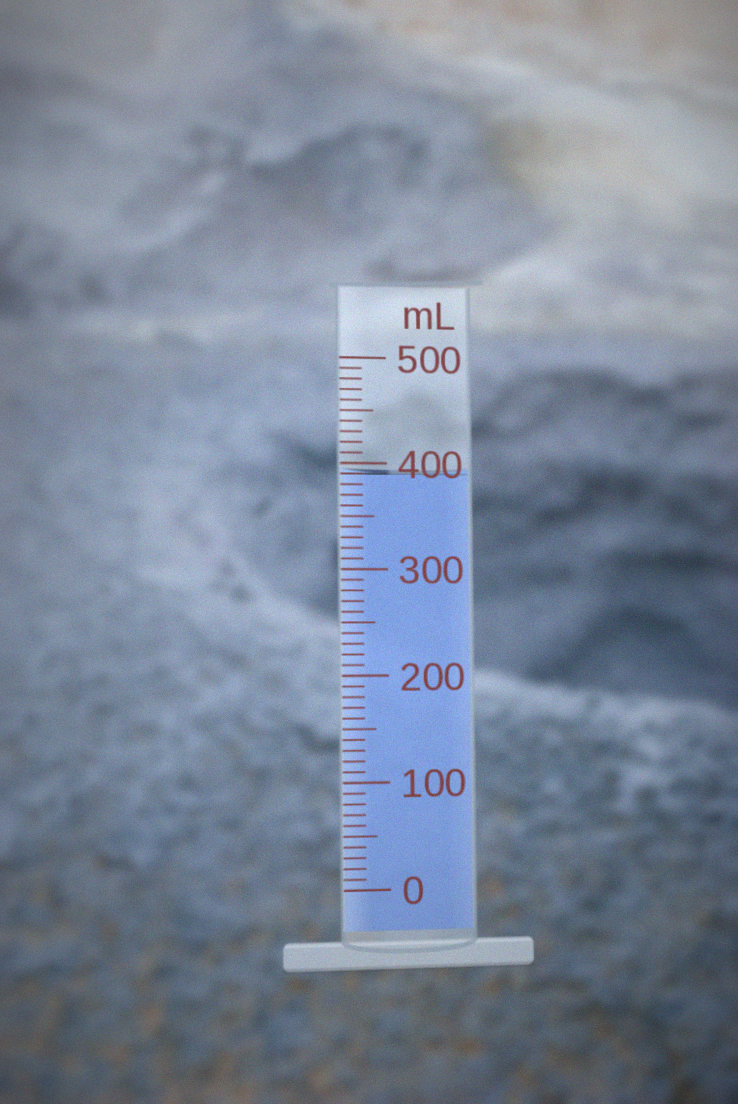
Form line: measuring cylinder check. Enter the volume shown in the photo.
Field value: 390 mL
